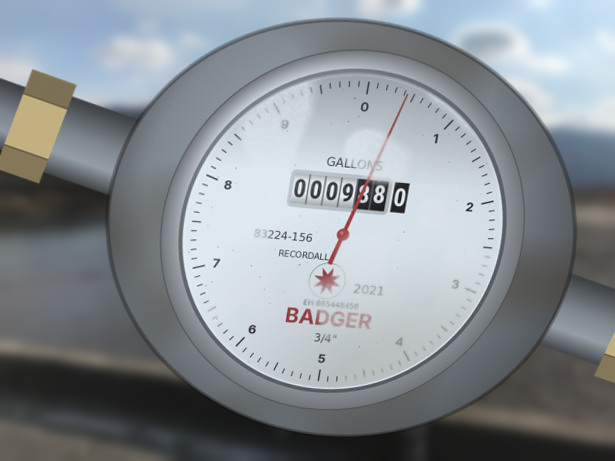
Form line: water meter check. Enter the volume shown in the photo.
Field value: 9880.4 gal
